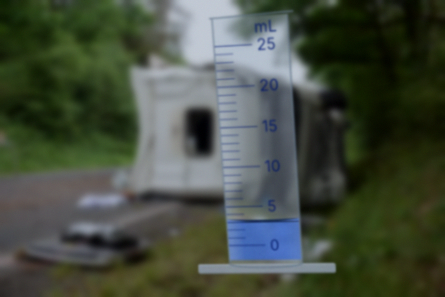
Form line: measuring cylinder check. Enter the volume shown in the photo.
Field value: 3 mL
